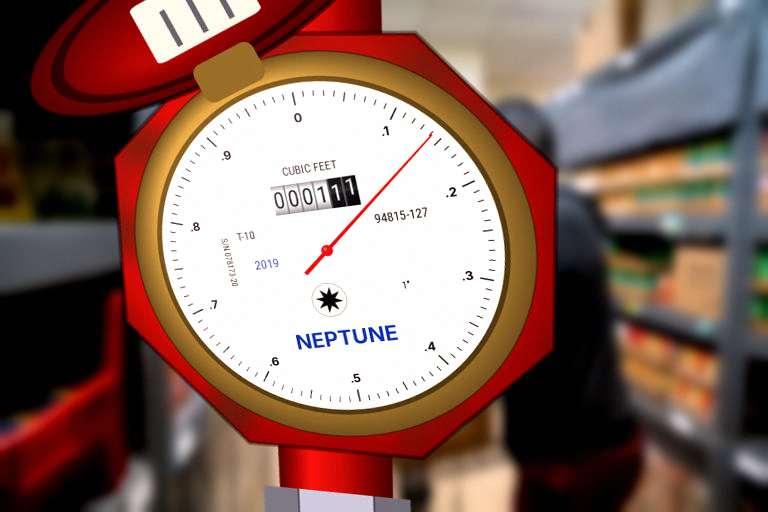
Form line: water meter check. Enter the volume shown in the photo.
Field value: 111.14 ft³
